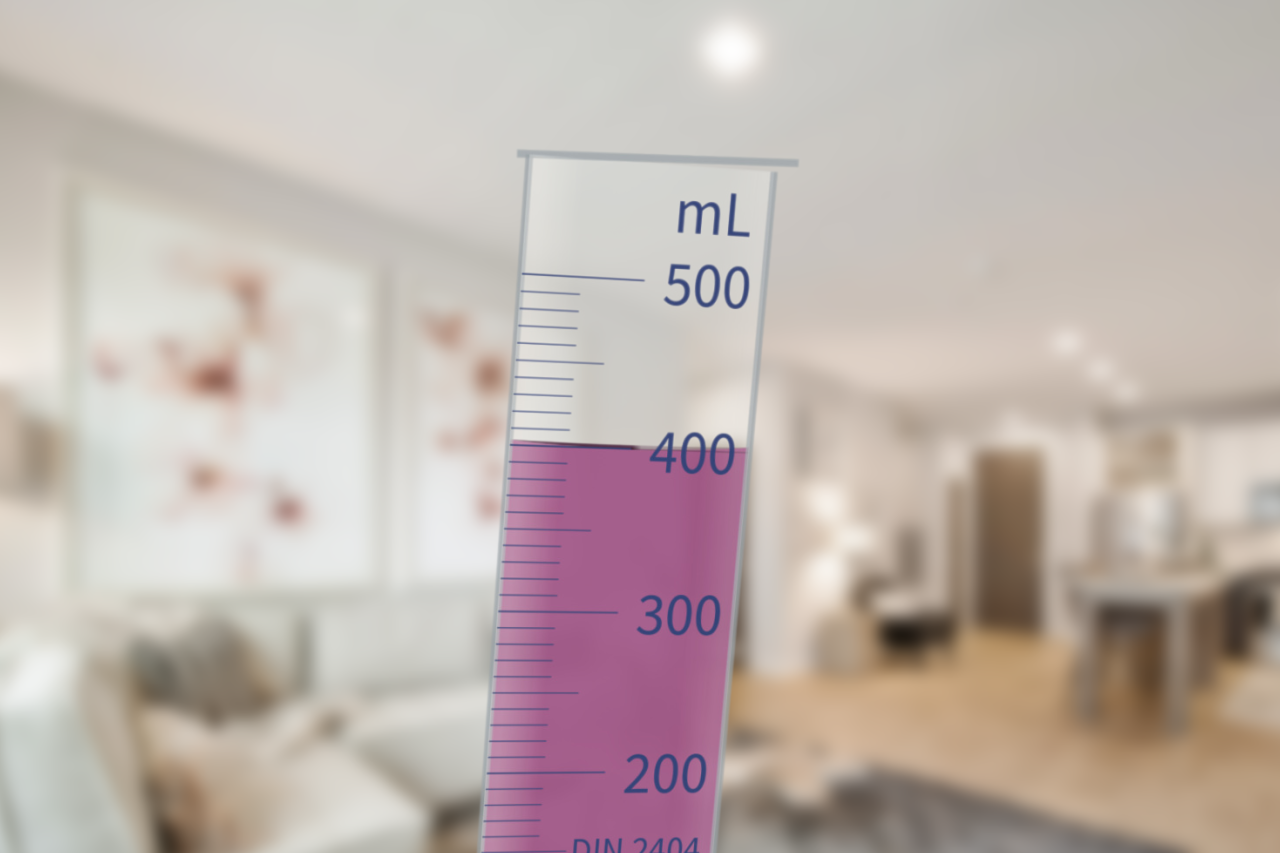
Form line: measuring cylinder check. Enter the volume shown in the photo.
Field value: 400 mL
